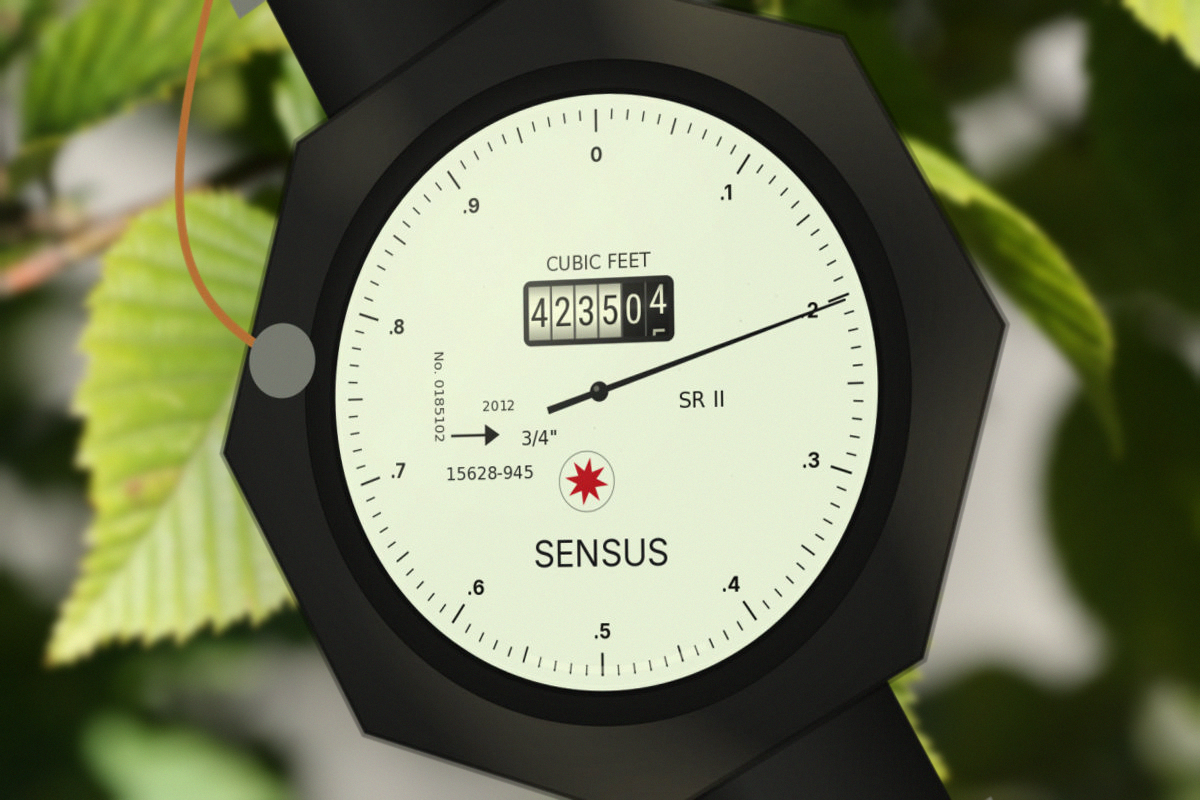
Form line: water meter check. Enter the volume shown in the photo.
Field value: 423504.20 ft³
